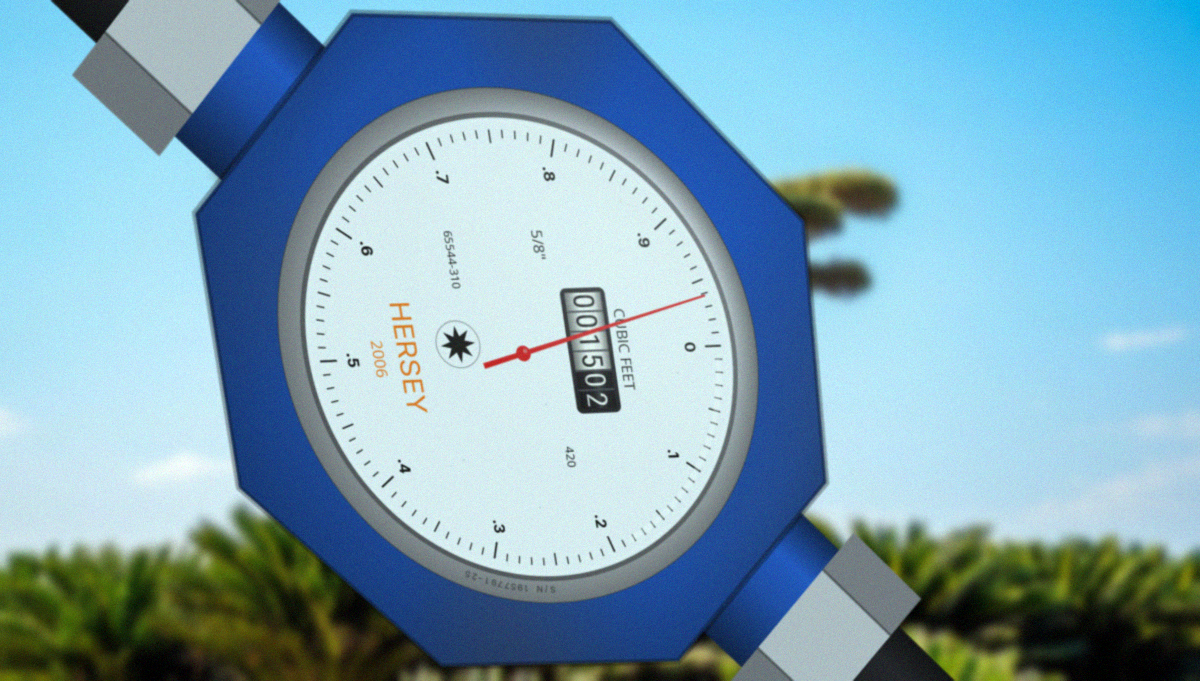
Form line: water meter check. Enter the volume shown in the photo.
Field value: 1501.96 ft³
